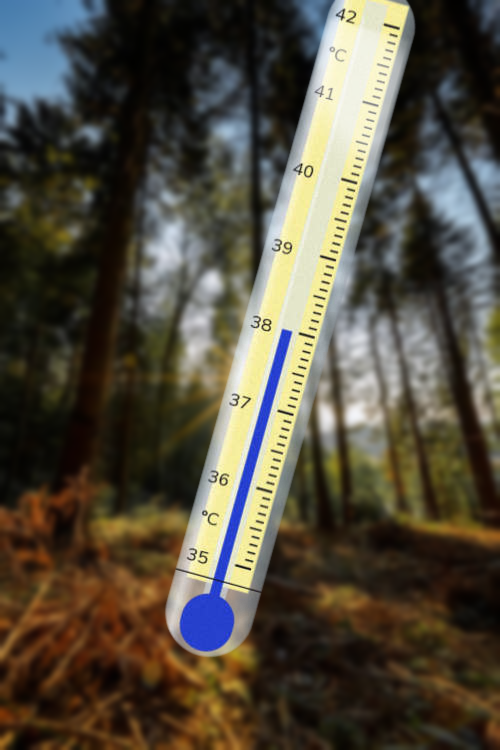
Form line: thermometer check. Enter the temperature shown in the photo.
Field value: 38 °C
